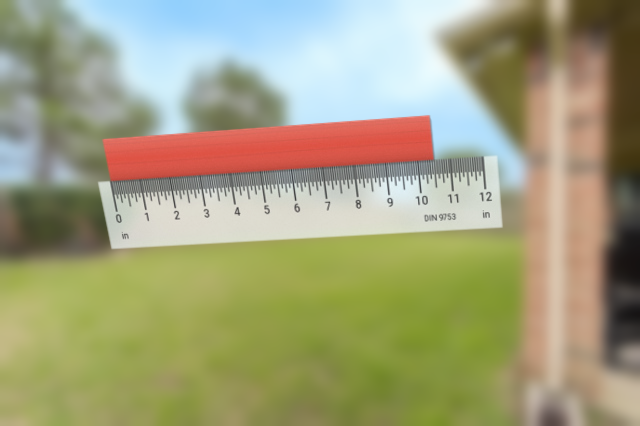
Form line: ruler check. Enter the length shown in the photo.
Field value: 10.5 in
